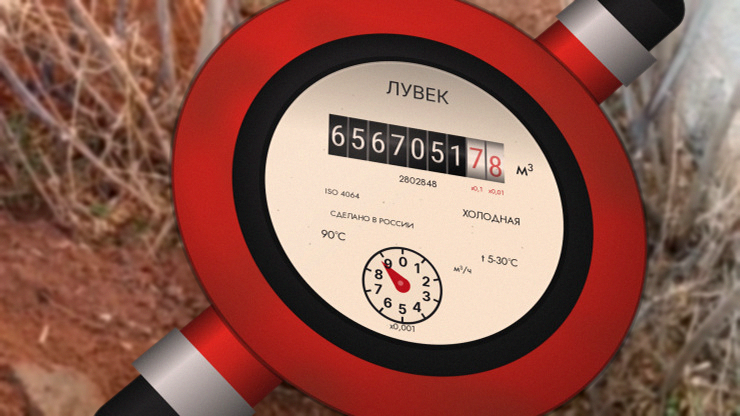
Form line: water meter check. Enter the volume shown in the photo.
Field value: 6567051.778 m³
